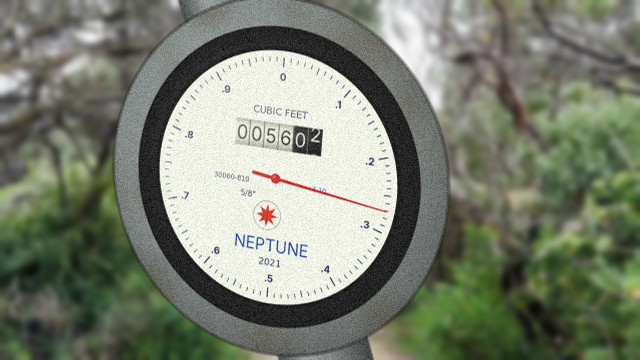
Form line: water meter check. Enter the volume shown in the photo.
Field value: 5602.27 ft³
